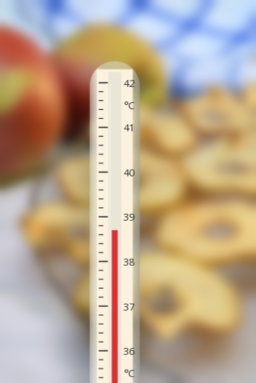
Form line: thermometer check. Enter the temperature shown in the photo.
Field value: 38.7 °C
